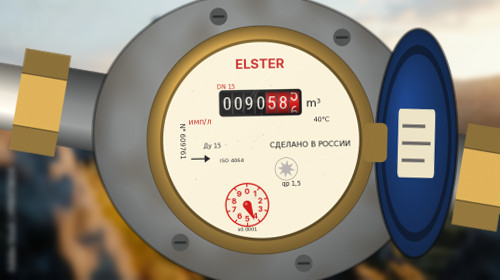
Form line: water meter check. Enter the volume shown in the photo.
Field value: 90.5854 m³
